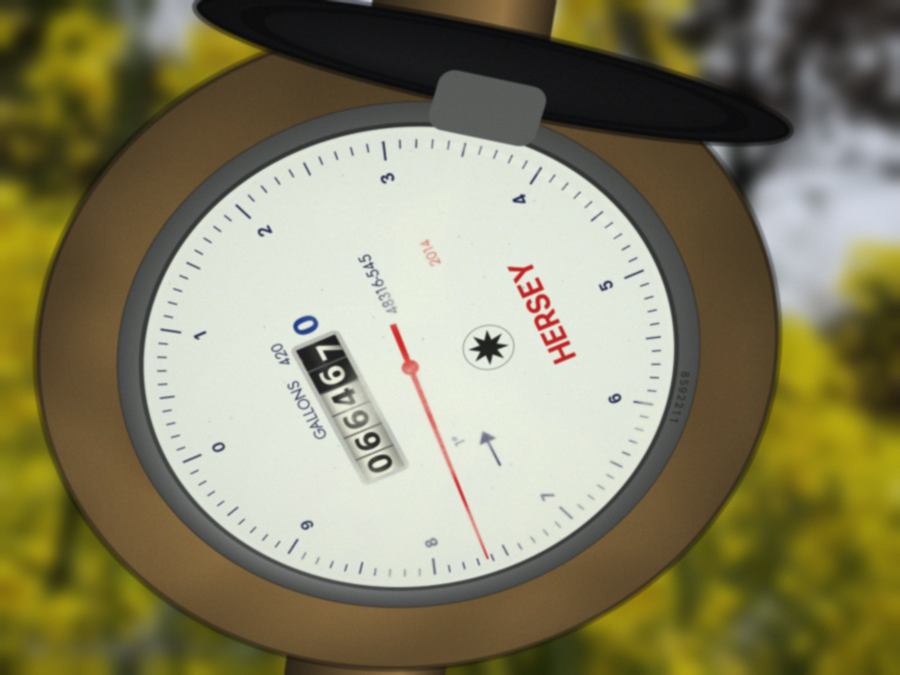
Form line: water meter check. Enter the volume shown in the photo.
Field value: 664667.6 gal
